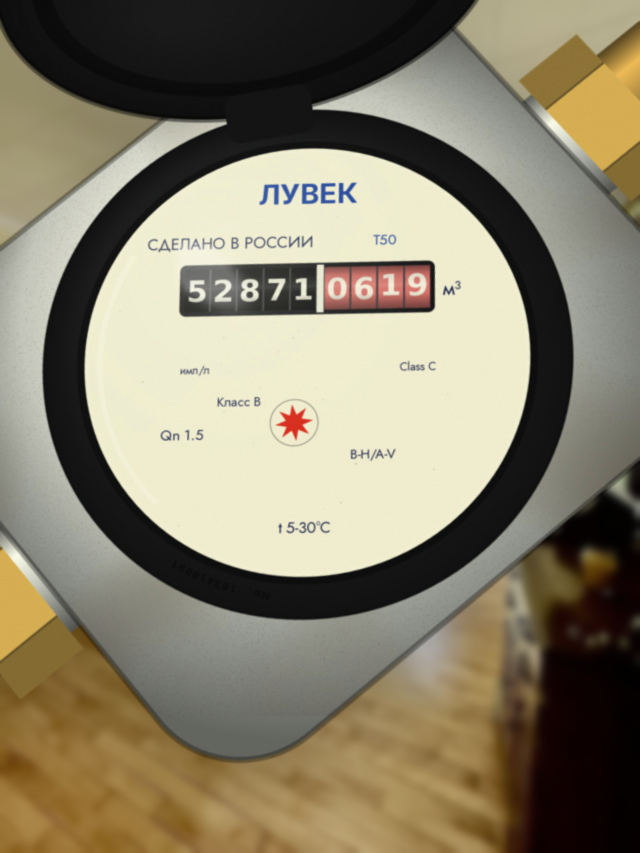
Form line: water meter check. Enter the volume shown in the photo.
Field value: 52871.0619 m³
